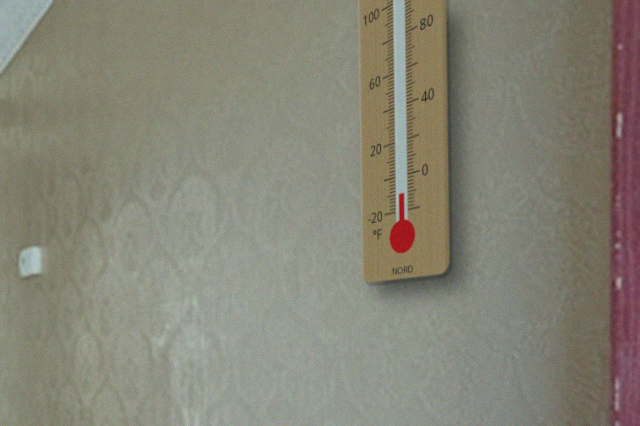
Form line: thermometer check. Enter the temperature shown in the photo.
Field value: -10 °F
